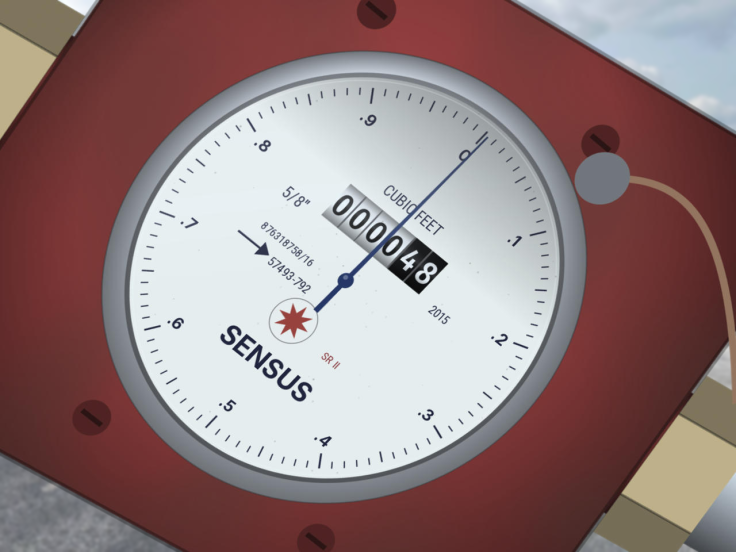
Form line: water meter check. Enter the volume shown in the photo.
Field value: 48.00 ft³
